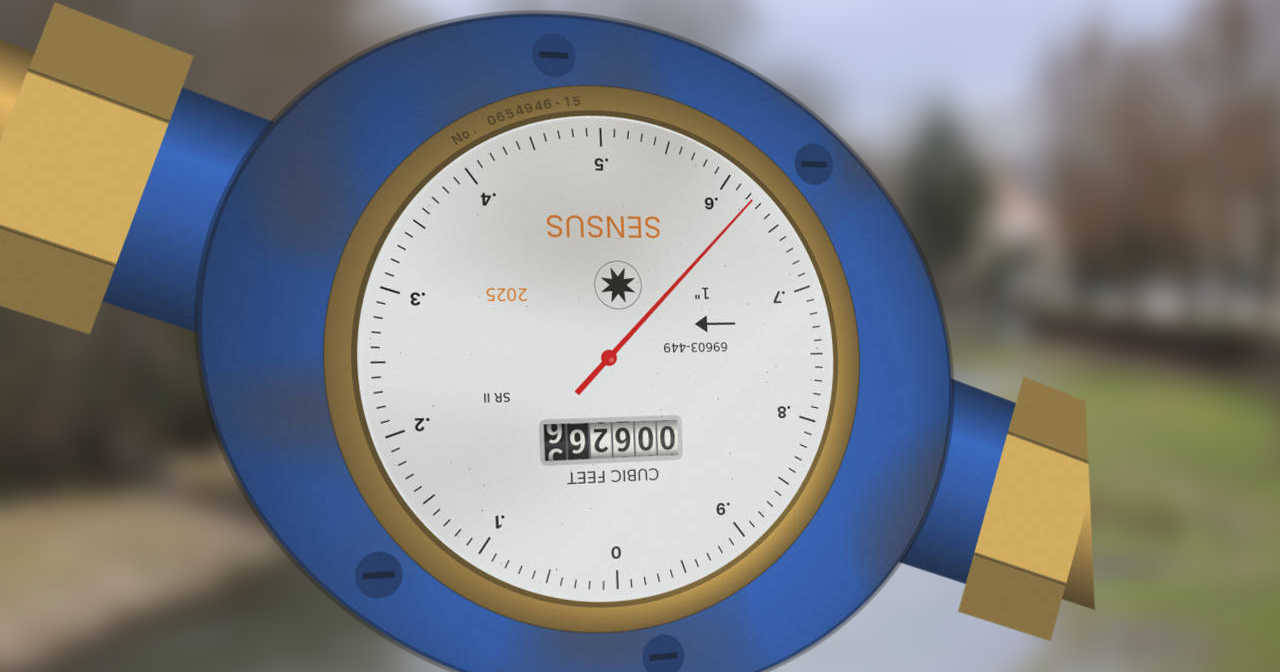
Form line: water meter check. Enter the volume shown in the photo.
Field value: 6265.62 ft³
